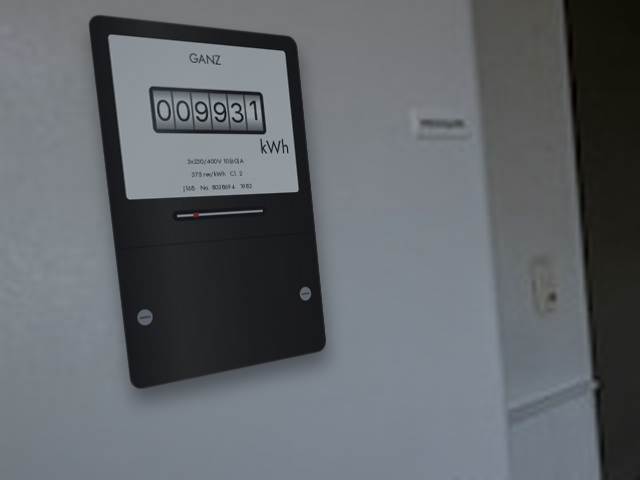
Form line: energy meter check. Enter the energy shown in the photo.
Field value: 9931 kWh
